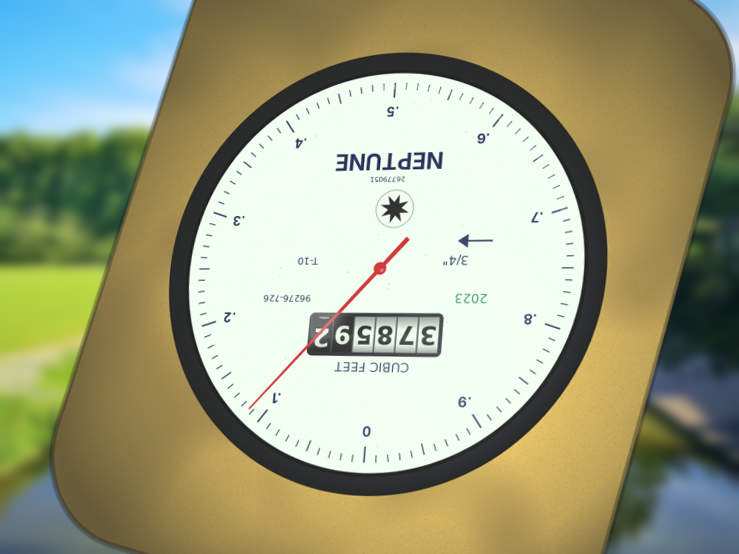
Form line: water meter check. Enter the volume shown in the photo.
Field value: 378592.11 ft³
